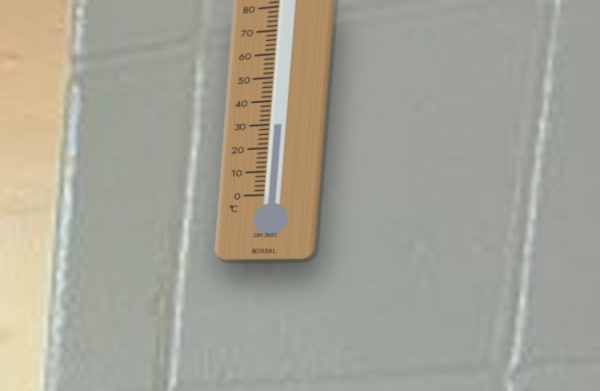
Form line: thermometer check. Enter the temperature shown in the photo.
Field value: 30 °C
